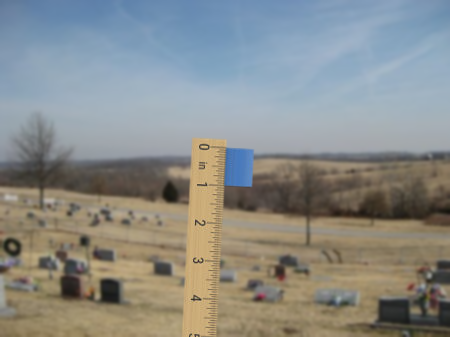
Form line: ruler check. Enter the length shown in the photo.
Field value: 1 in
